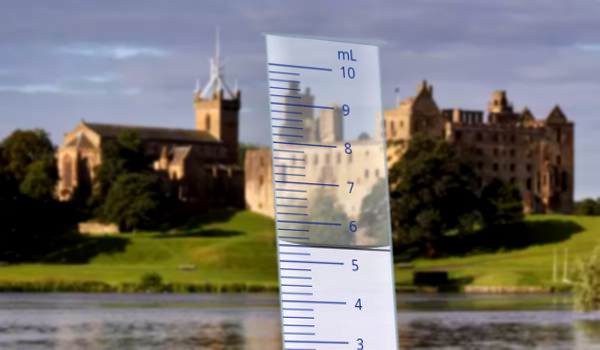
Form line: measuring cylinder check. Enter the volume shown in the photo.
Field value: 5.4 mL
